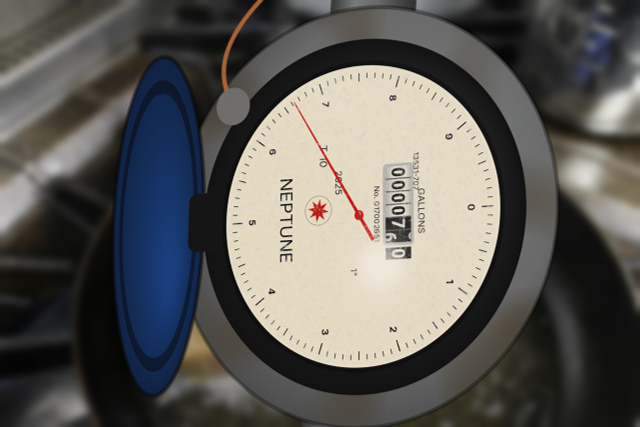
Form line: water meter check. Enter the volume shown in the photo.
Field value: 756.6 gal
